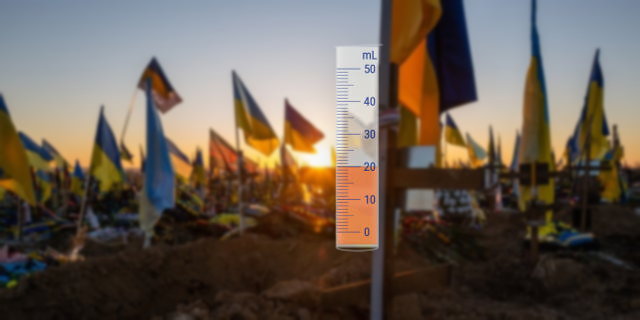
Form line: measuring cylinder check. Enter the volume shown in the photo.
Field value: 20 mL
